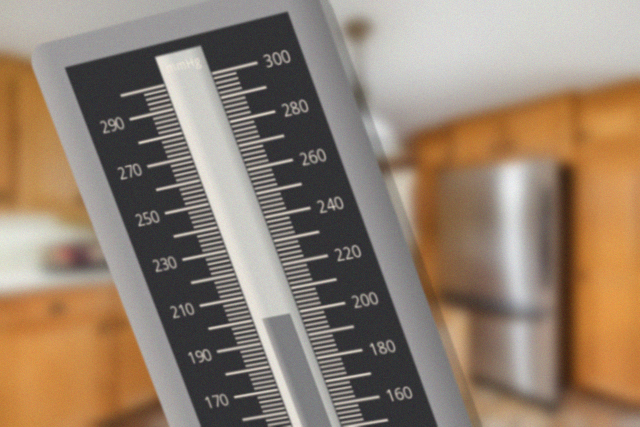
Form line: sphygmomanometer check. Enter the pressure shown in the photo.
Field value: 200 mmHg
